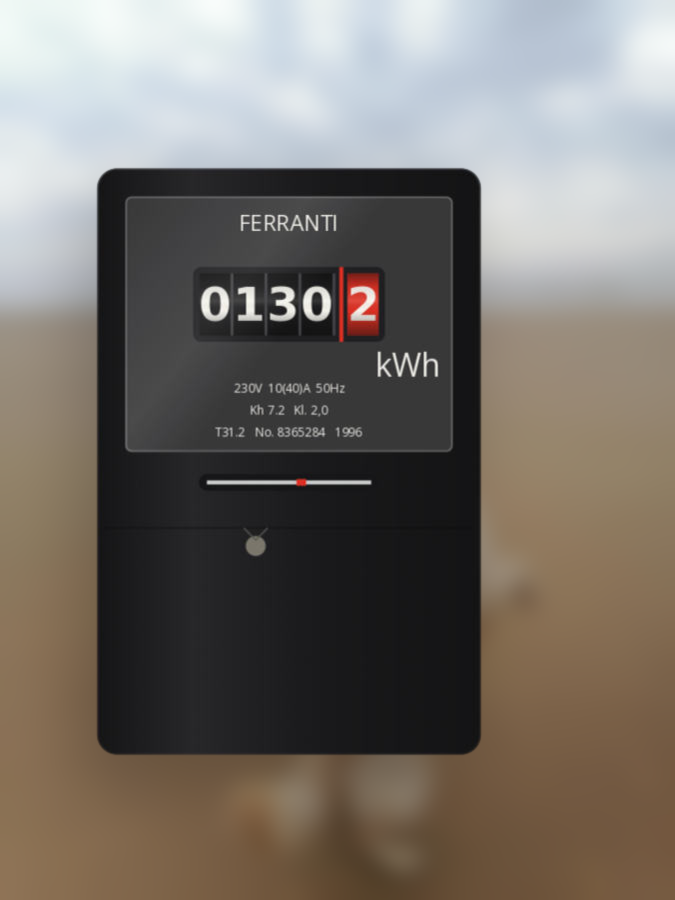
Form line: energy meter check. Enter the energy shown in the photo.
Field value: 130.2 kWh
